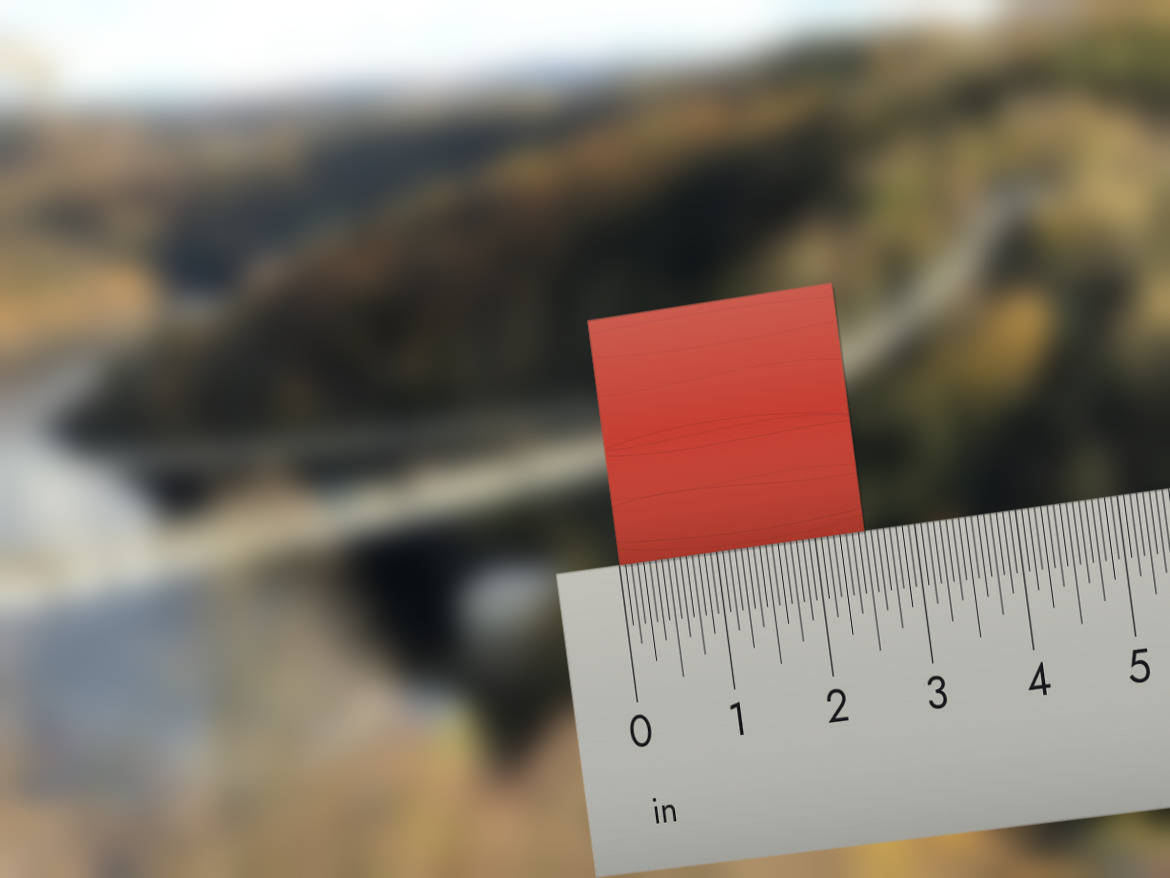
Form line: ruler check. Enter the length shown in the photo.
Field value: 2.5 in
